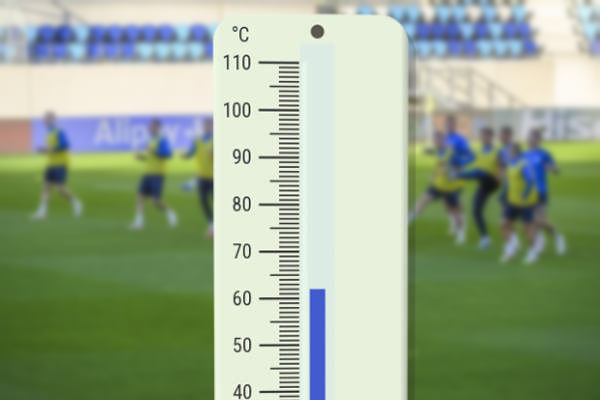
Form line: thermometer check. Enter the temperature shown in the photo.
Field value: 62 °C
